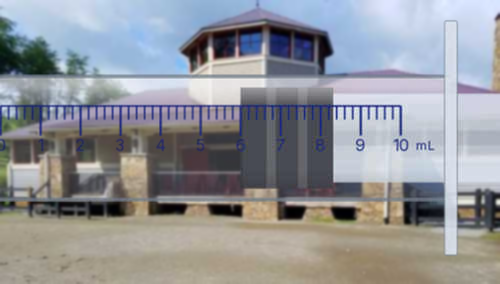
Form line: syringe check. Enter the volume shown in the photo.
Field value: 6 mL
